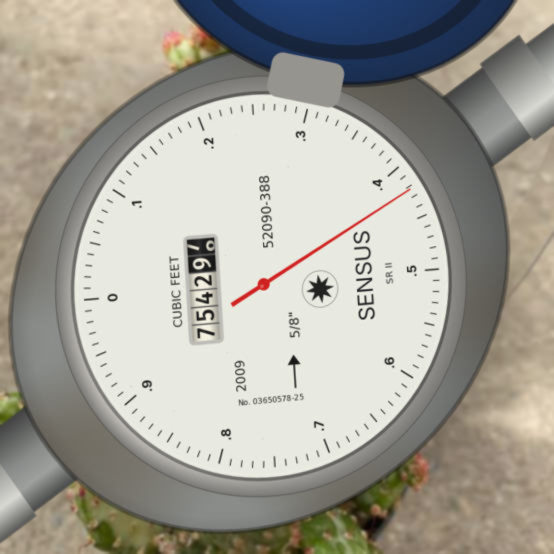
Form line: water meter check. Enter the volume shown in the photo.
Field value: 754297.42 ft³
